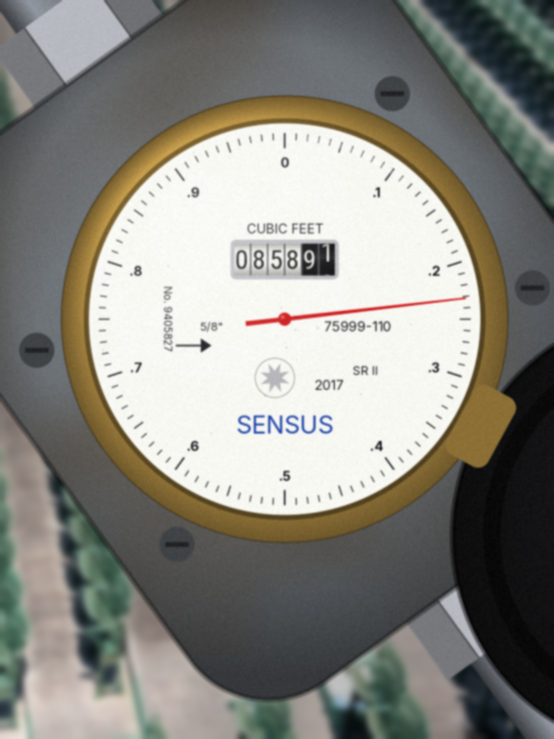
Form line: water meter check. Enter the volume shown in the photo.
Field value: 85891.23 ft³
